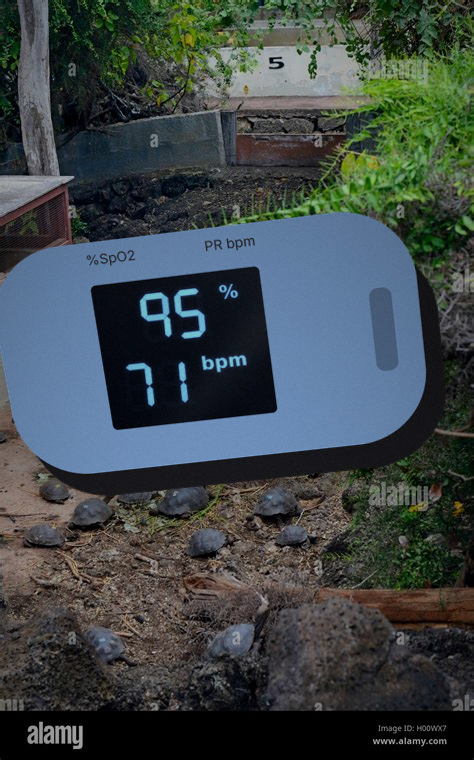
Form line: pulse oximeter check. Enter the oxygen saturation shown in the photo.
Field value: 95 %
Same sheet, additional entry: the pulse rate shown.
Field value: 71 bpm
